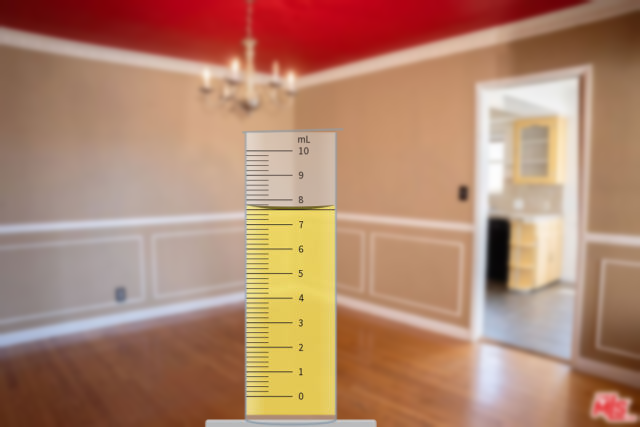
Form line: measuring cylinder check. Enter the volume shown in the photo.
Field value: 7.6 mL
